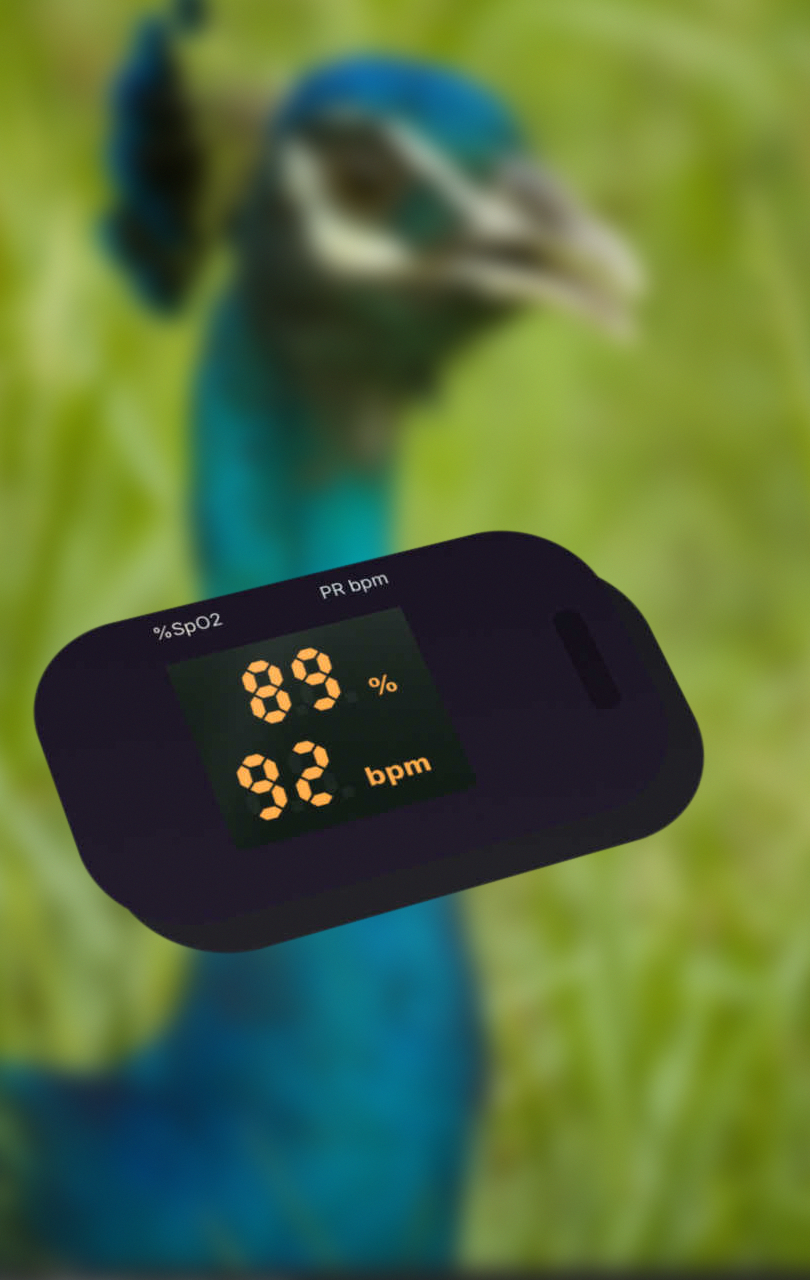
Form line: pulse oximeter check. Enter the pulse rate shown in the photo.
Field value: 92 bpm
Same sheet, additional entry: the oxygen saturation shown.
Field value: 89 %
